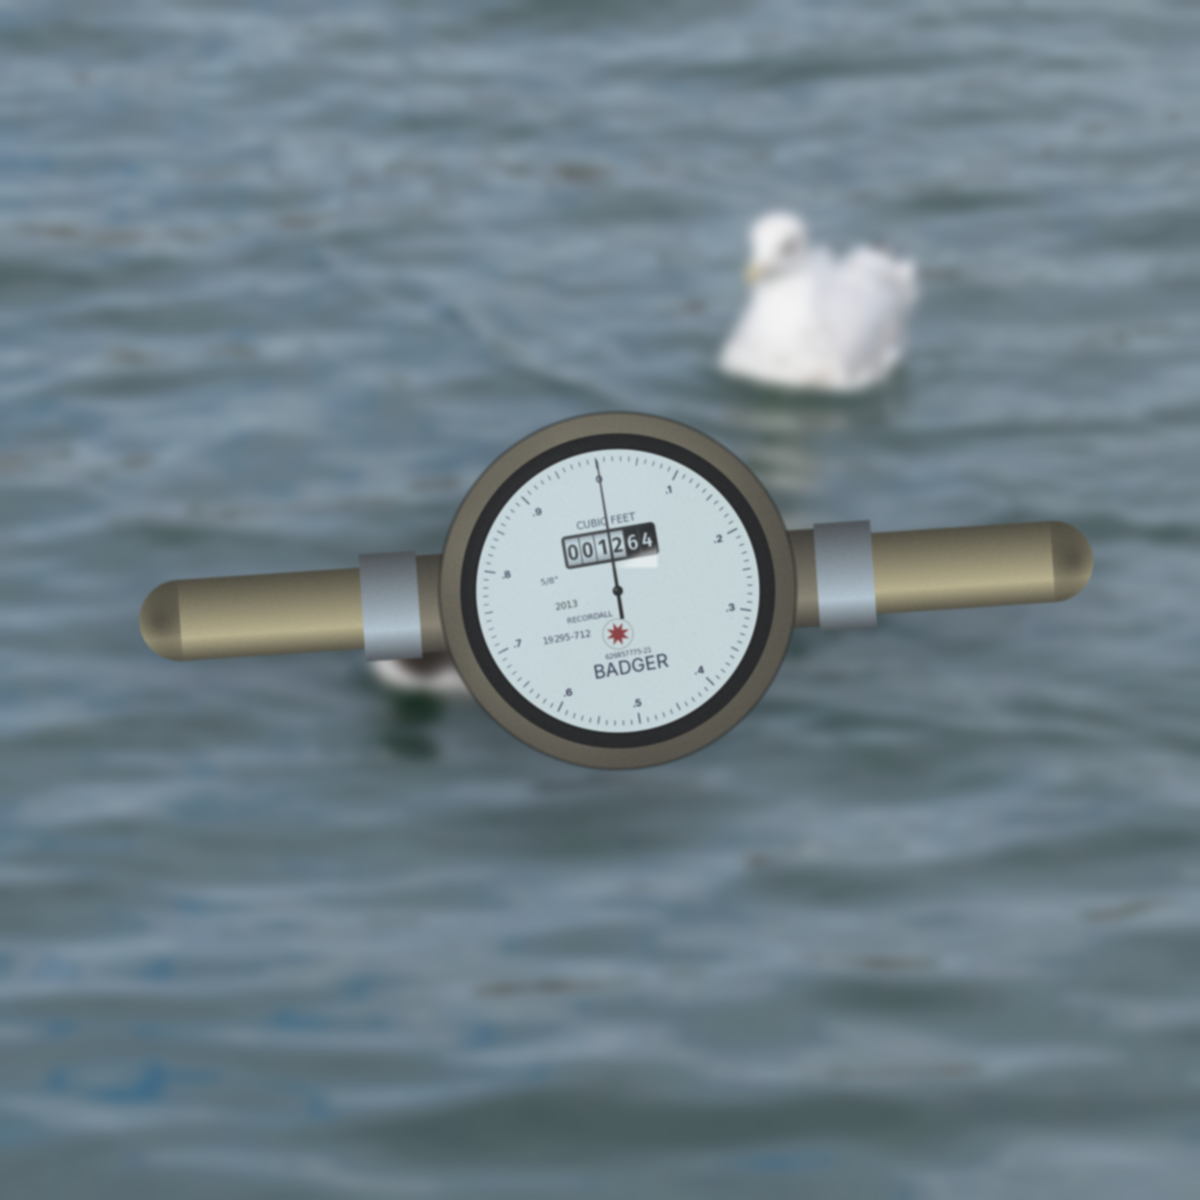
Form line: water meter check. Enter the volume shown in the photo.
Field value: 1264.00 ft³
